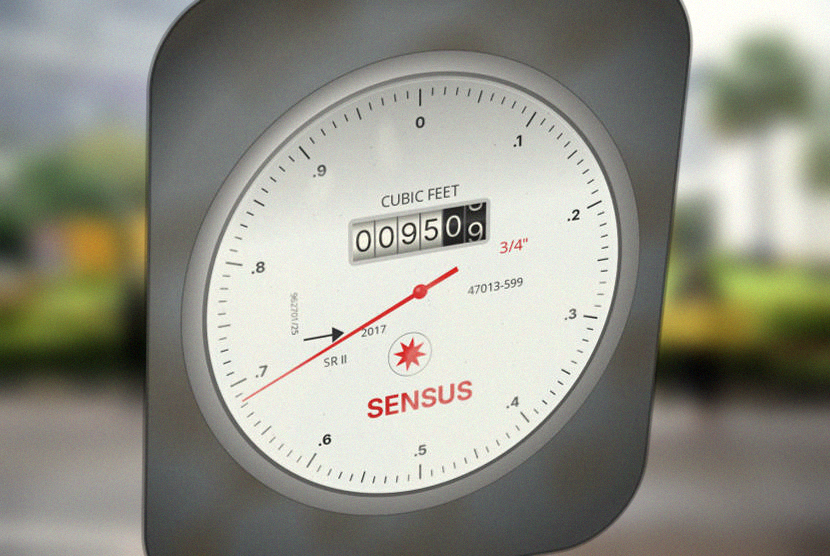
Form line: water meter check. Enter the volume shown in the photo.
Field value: 9508.68 ft³
